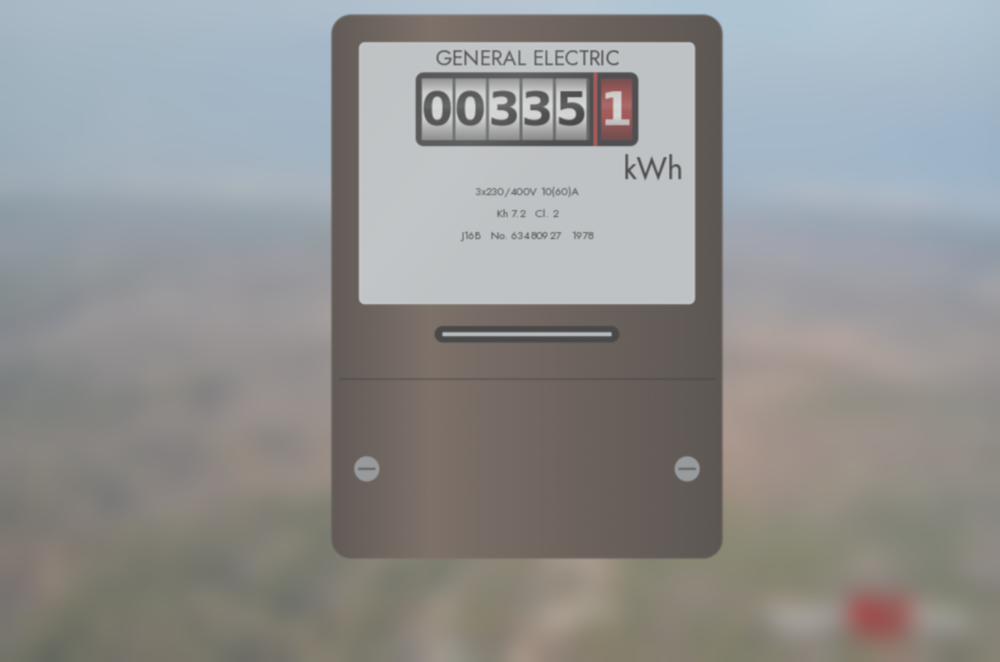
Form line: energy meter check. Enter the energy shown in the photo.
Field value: 335.1 kWh
